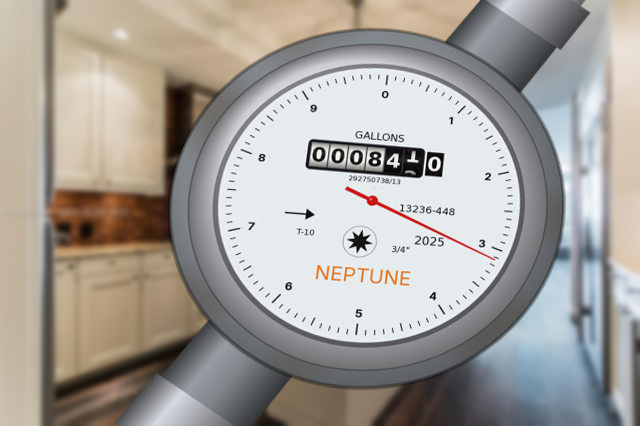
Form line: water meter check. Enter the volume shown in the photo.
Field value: 8413.1 gal
